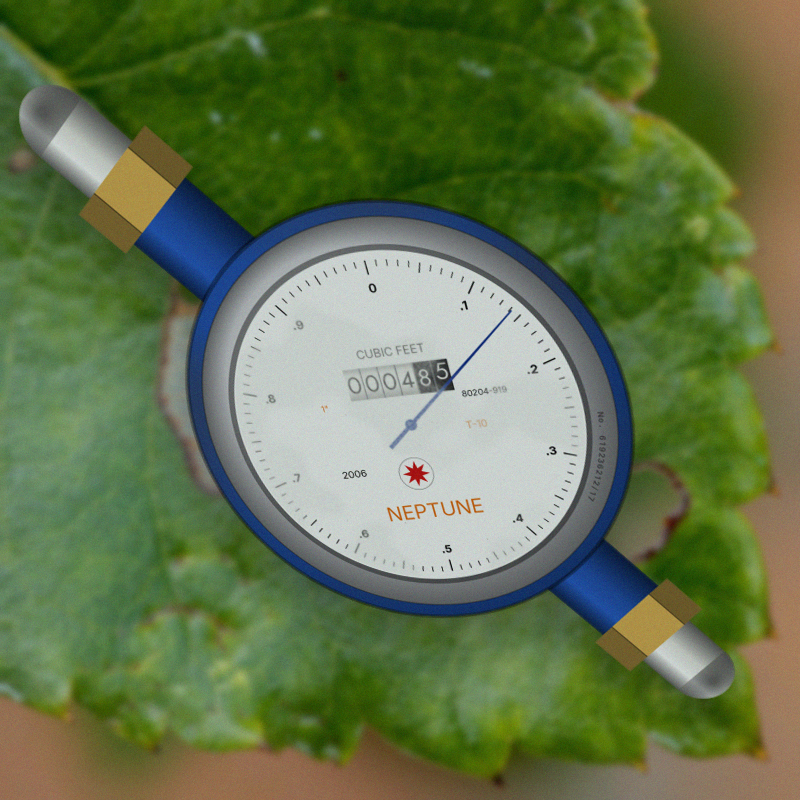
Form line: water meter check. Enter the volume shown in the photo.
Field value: 485.14 ft³
